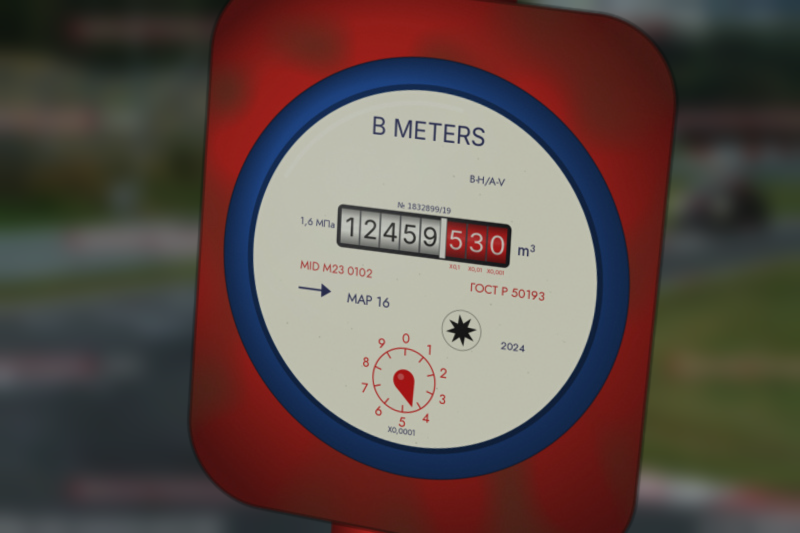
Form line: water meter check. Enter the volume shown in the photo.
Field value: 12459.5304 m³
